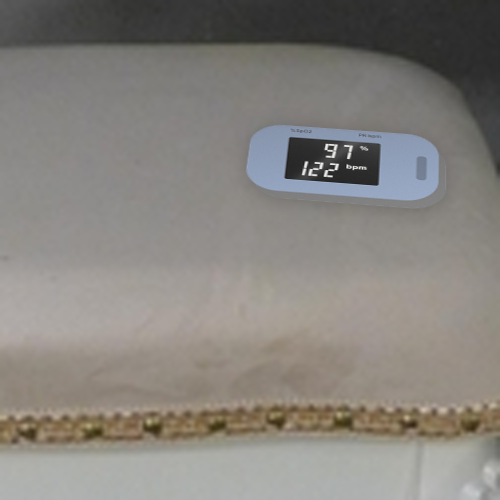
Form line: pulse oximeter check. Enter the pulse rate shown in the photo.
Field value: 122 bpm
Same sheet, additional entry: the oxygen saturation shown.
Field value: 97 %
